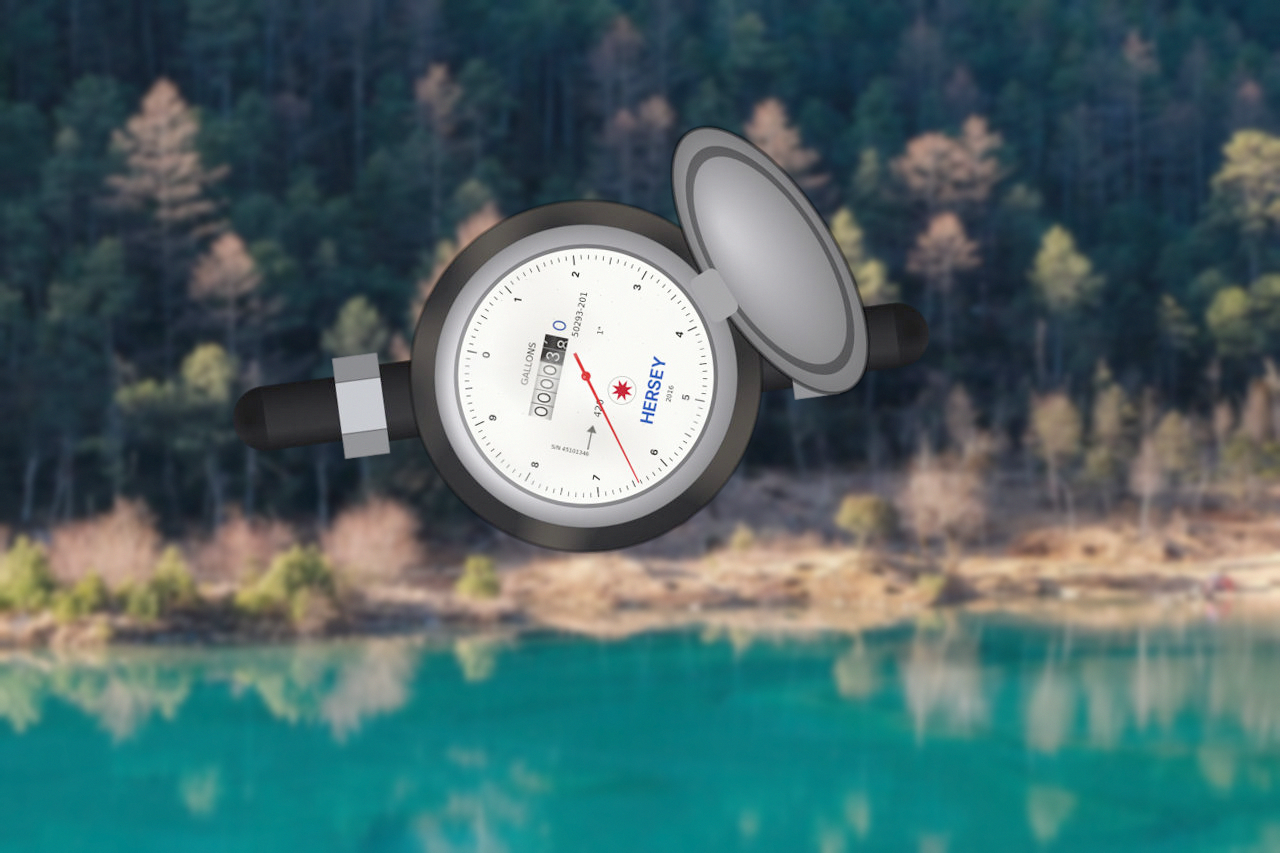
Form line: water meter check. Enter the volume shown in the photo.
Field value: 376.4 gal
